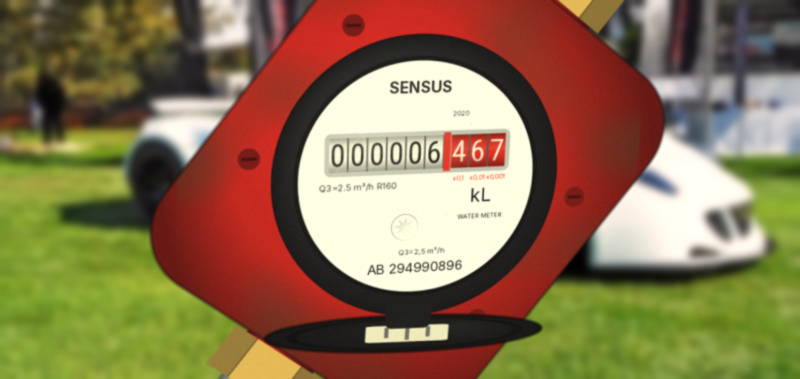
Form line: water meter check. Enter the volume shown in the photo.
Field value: 6.467 kL
